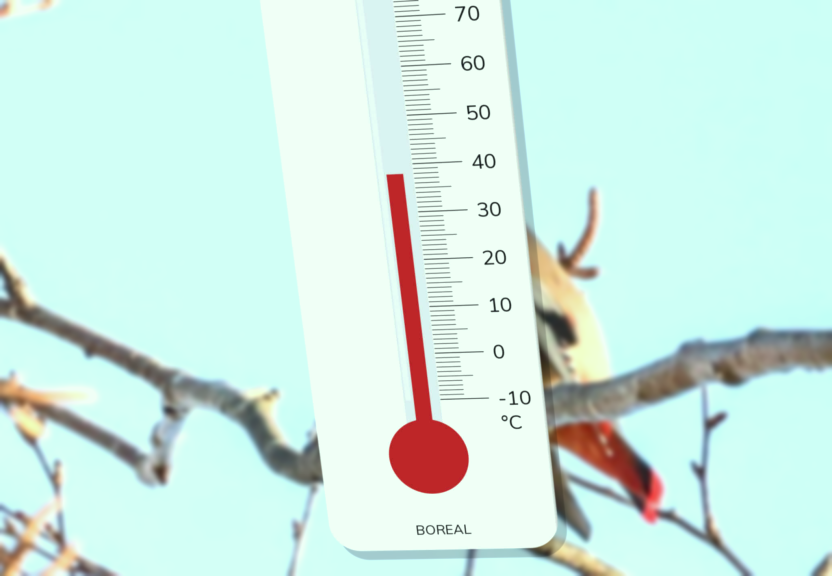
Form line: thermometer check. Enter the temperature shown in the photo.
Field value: 38 °C
